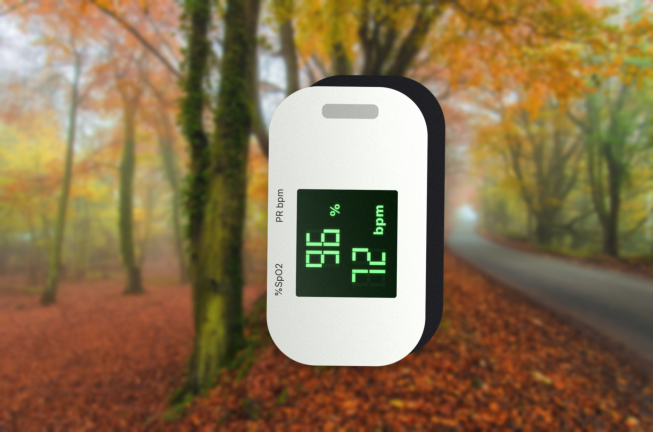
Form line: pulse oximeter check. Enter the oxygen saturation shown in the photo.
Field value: 96 %
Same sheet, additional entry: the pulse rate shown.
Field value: 72 bpm
